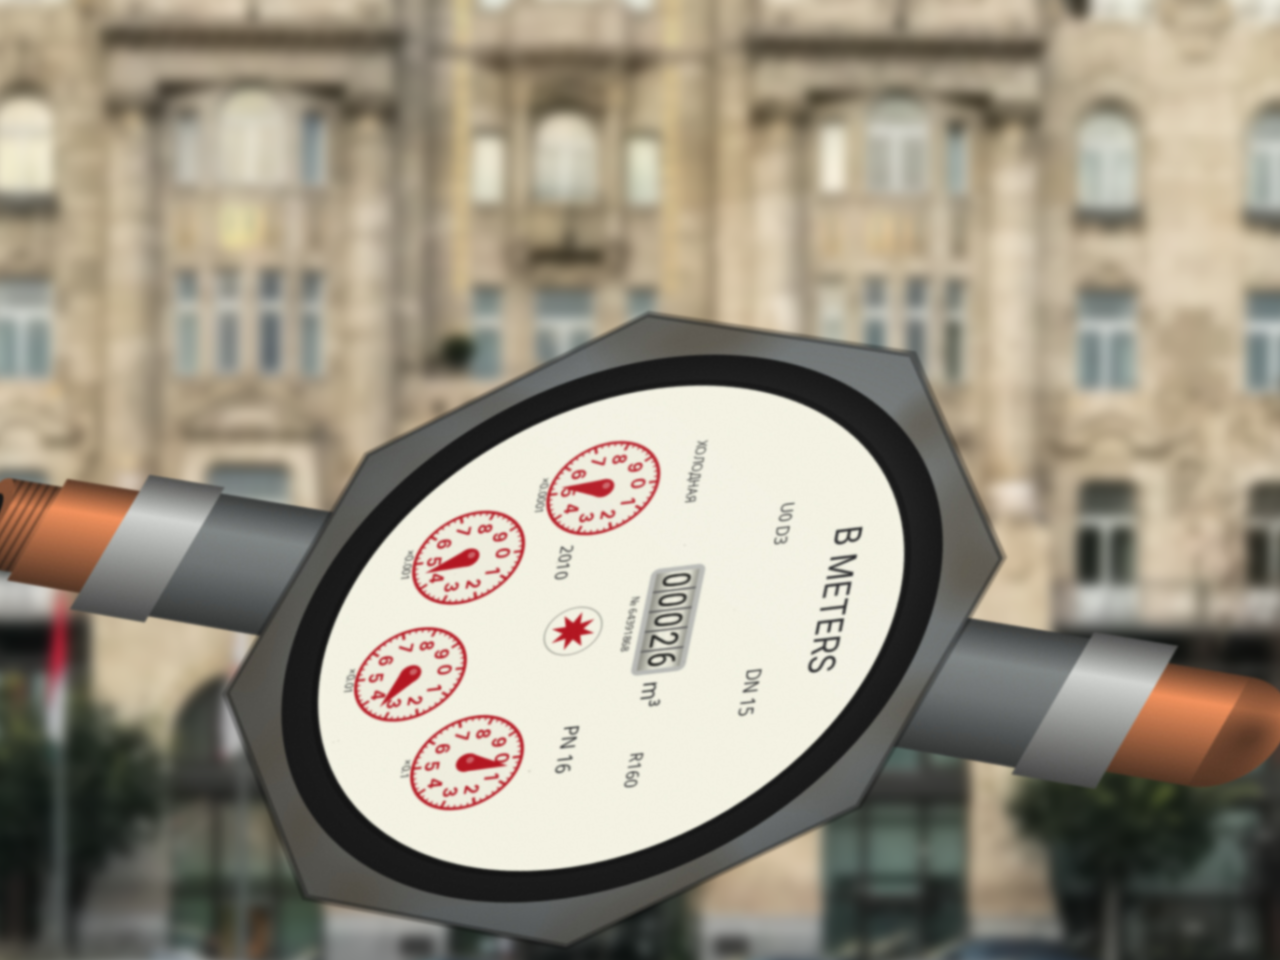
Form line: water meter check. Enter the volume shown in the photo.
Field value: 26.0345 m³
